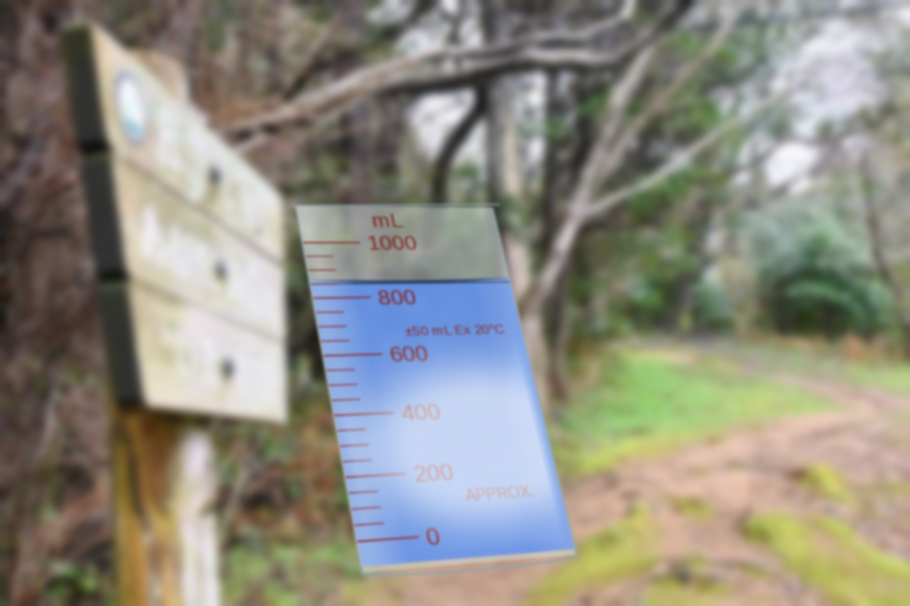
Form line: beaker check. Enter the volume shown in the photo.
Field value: 850 mL
